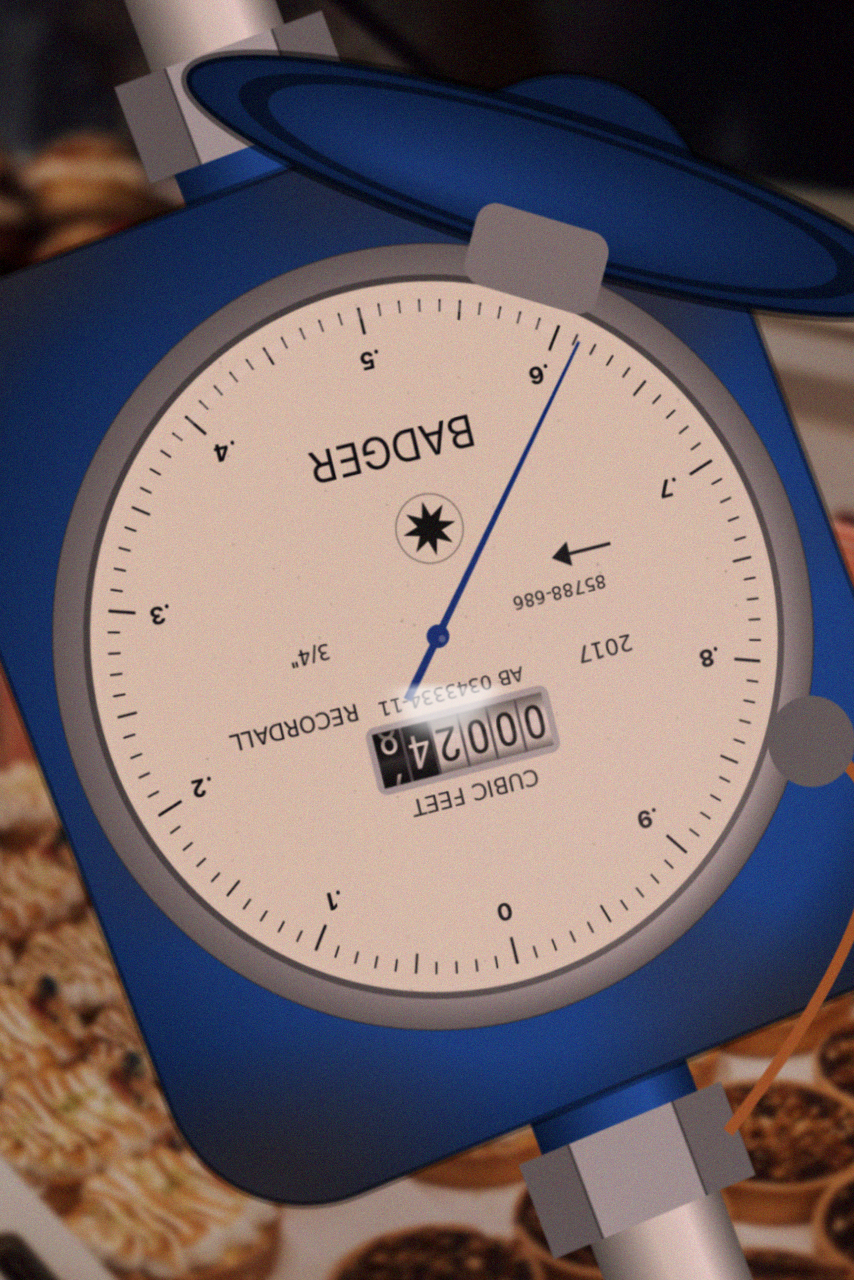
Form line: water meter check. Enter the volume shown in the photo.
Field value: 247.61 ft³
